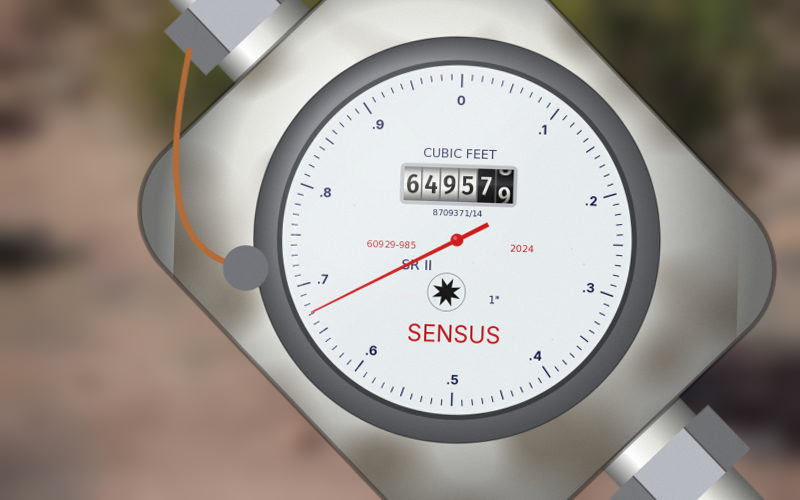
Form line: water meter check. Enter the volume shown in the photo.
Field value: 649578.67 ft³
